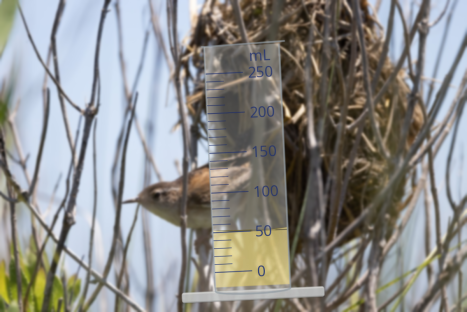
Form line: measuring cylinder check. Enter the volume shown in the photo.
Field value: 50 mL
